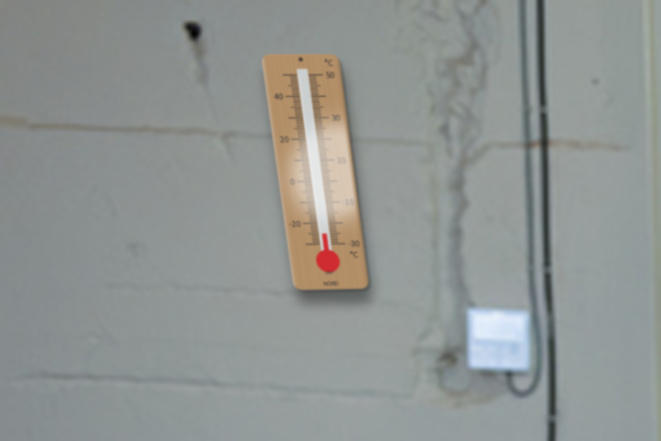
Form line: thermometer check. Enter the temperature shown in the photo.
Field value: -25 °C
